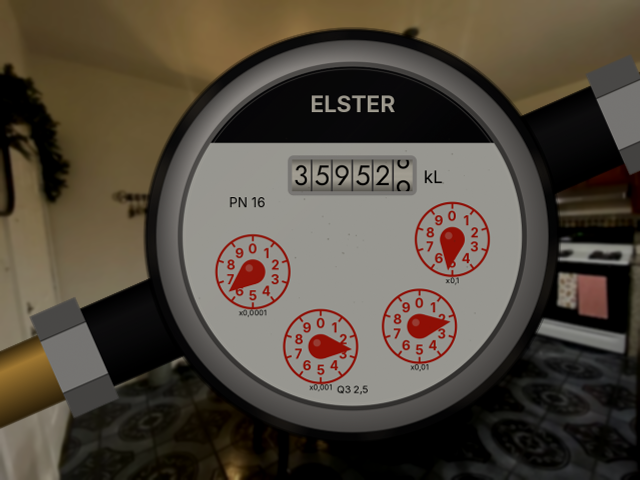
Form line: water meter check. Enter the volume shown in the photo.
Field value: 359528.5226 kL
